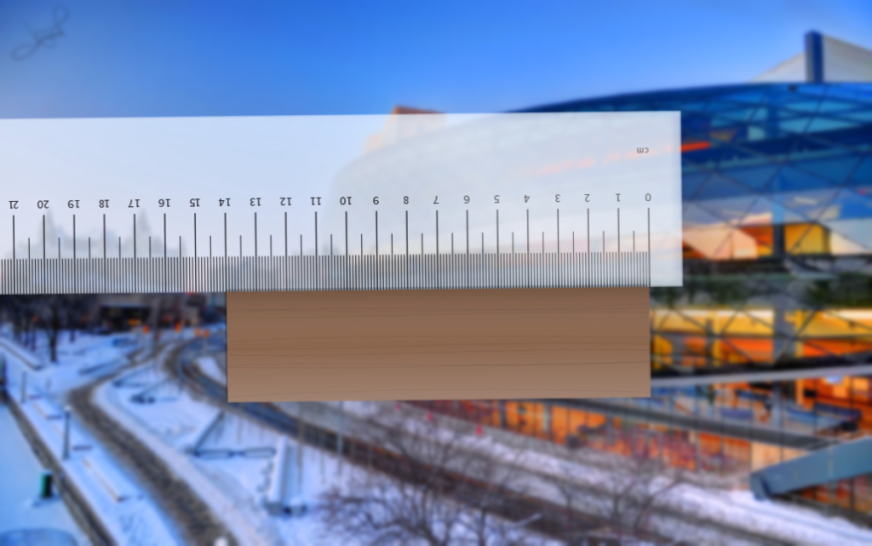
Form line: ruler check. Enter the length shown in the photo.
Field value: 14 cm
